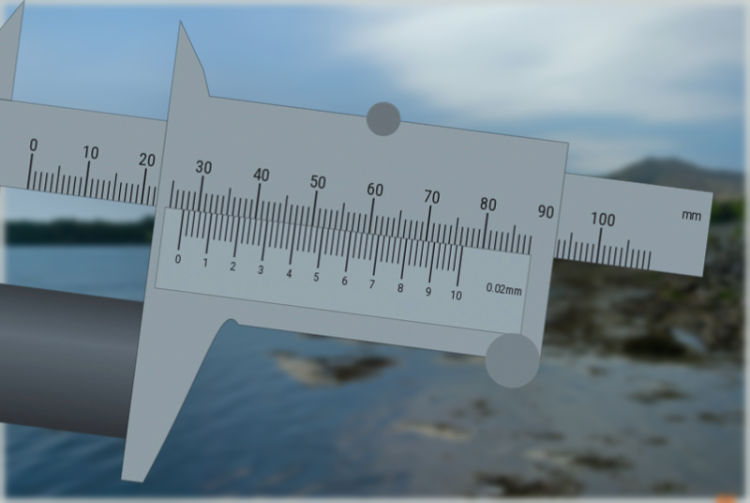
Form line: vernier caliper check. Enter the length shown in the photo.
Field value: 27.4 mm
